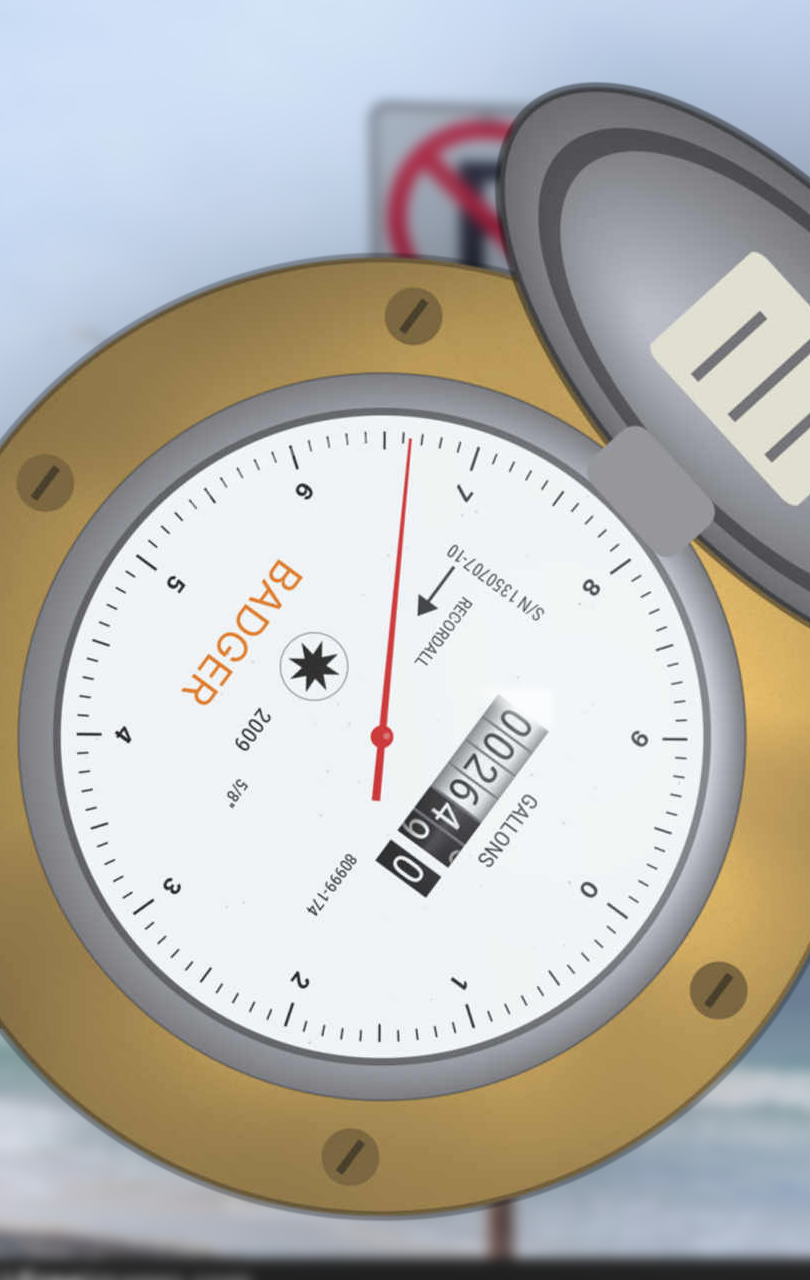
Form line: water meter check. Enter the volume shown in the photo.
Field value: 26486.6 gal
